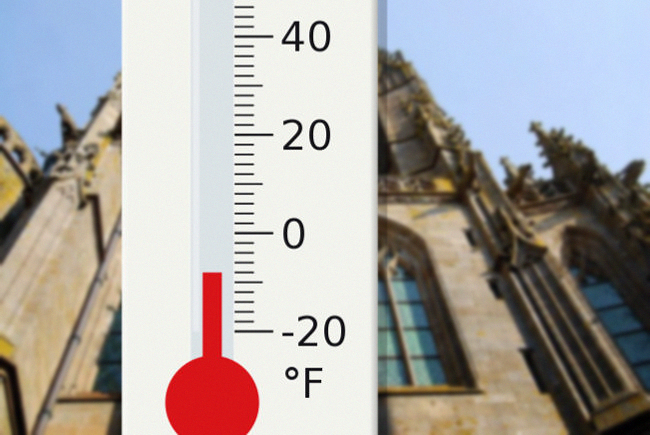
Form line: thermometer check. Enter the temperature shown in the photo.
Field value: -8 °F
